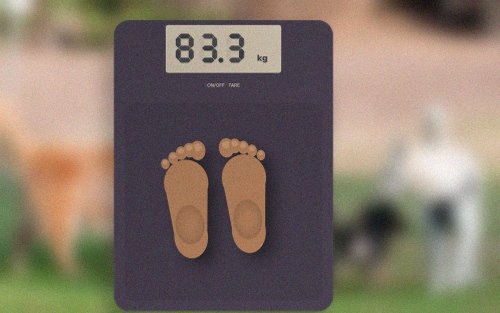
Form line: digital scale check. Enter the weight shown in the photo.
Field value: 83.3 kg
